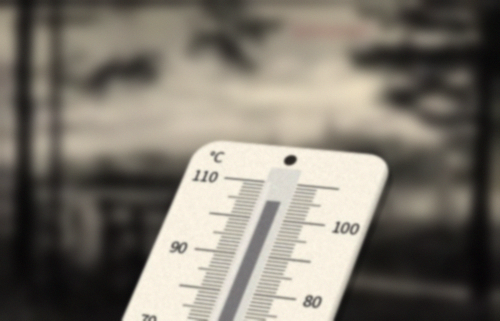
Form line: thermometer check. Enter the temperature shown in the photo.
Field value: 105 °C
